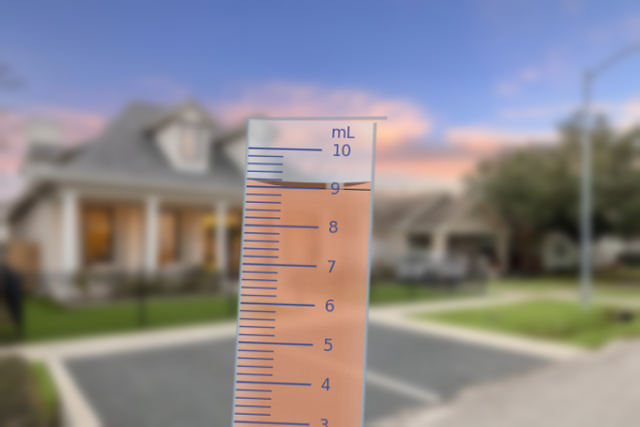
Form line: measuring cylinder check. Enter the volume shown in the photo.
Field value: 9 mL
